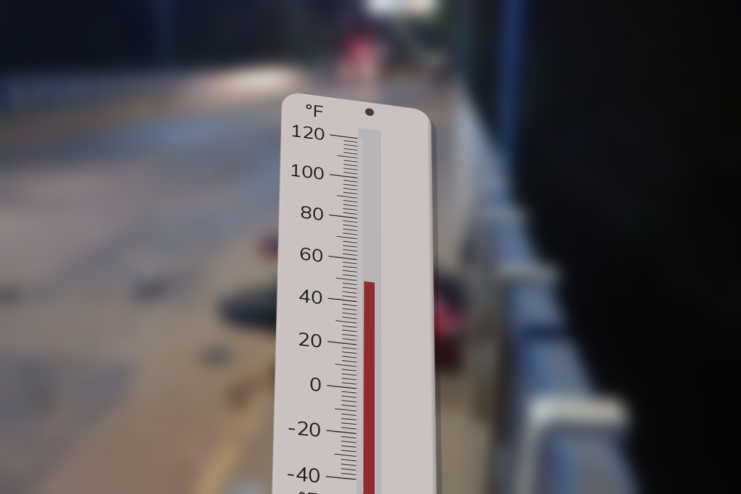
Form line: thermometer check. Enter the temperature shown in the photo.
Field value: 50 °F
